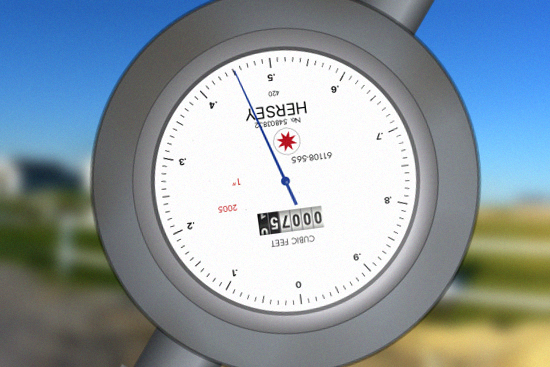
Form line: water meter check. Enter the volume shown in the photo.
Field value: 750.45 ft³
